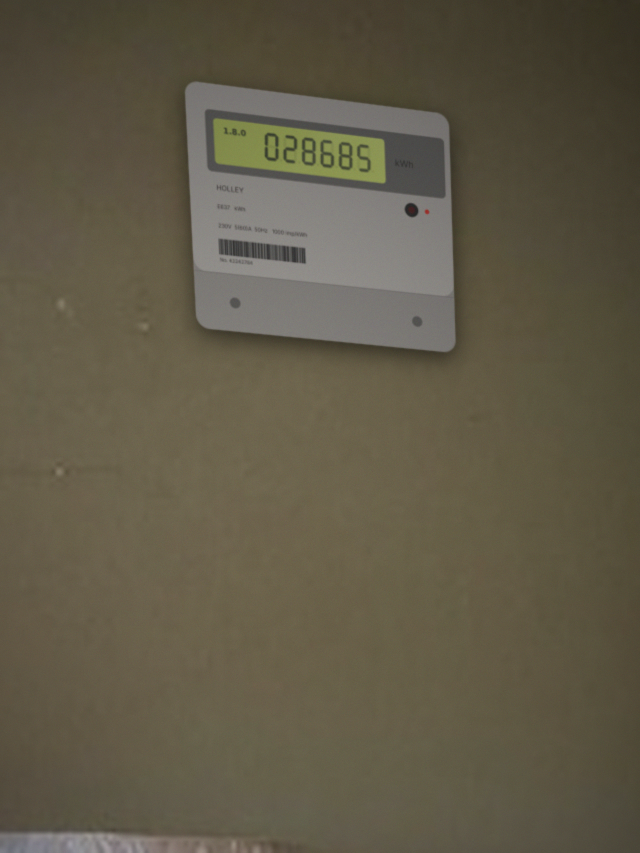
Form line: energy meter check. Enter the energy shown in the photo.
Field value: 28685 kWh
